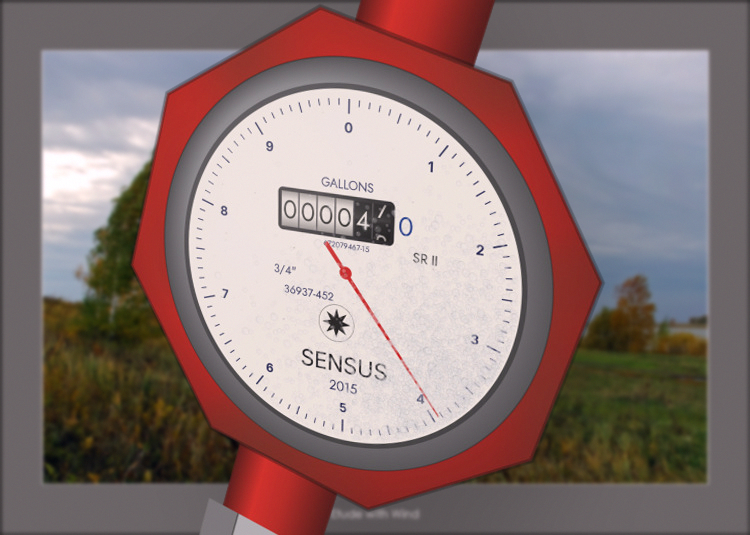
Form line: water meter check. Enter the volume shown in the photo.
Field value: 473.9 gal
